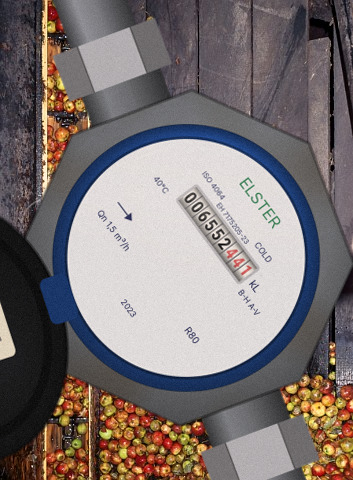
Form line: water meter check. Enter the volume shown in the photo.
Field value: 6552.441 kL
